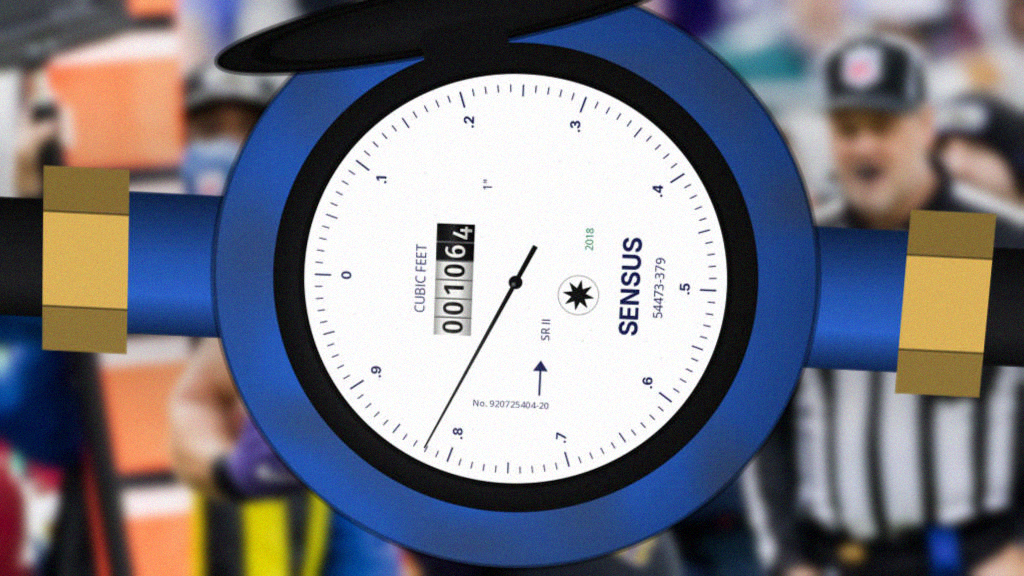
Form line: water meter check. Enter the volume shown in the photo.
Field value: 1063.82 ft³
